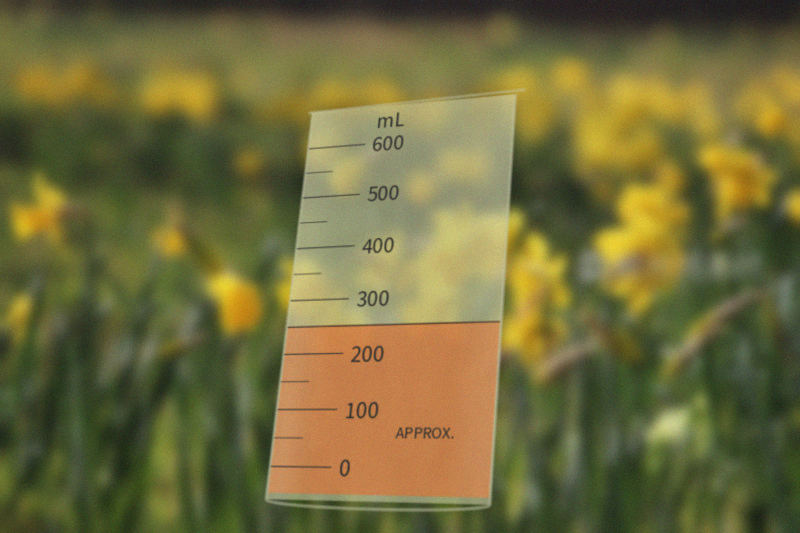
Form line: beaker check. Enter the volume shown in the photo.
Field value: 250 mL
